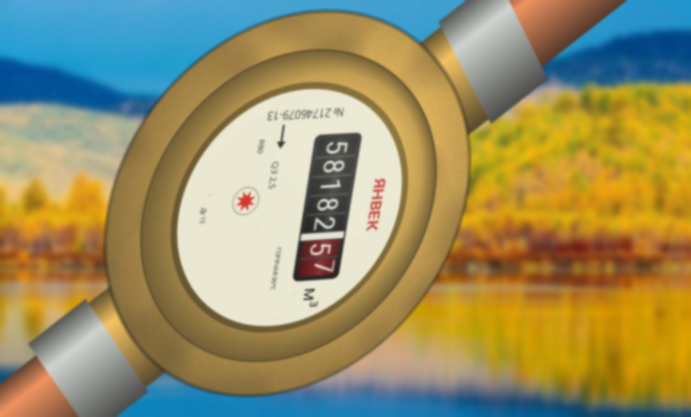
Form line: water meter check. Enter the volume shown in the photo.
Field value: 58182.57 m³
